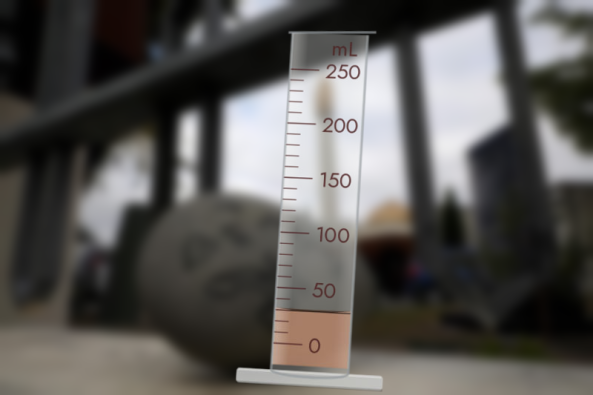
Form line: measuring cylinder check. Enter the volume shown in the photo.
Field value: 30 mL
